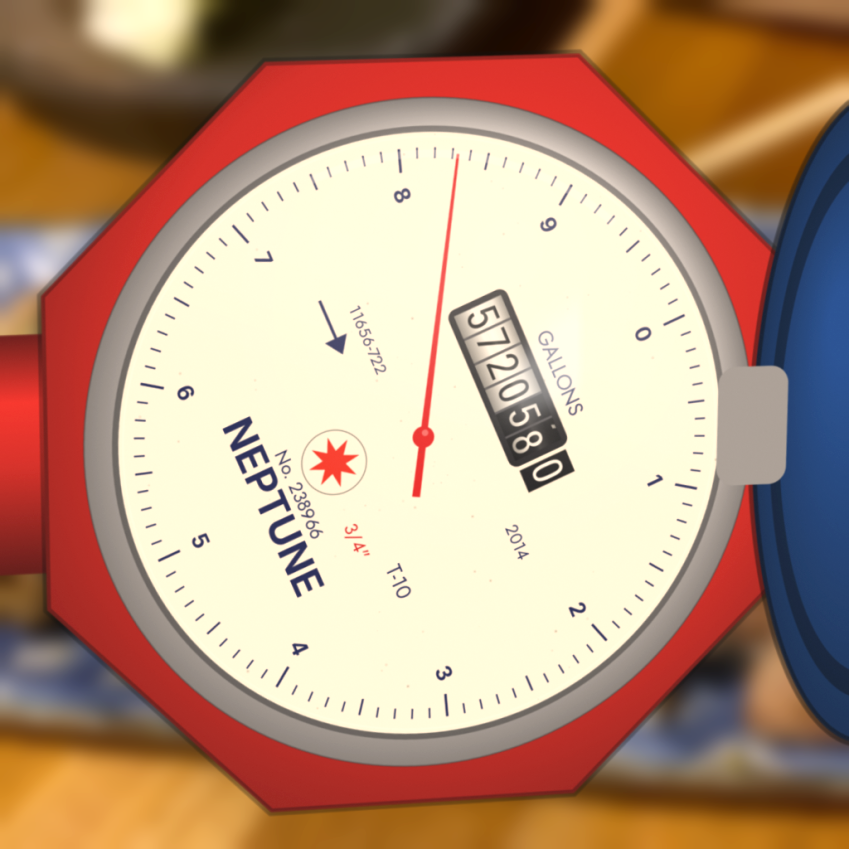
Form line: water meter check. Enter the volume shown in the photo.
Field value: 5720578.3 gal
